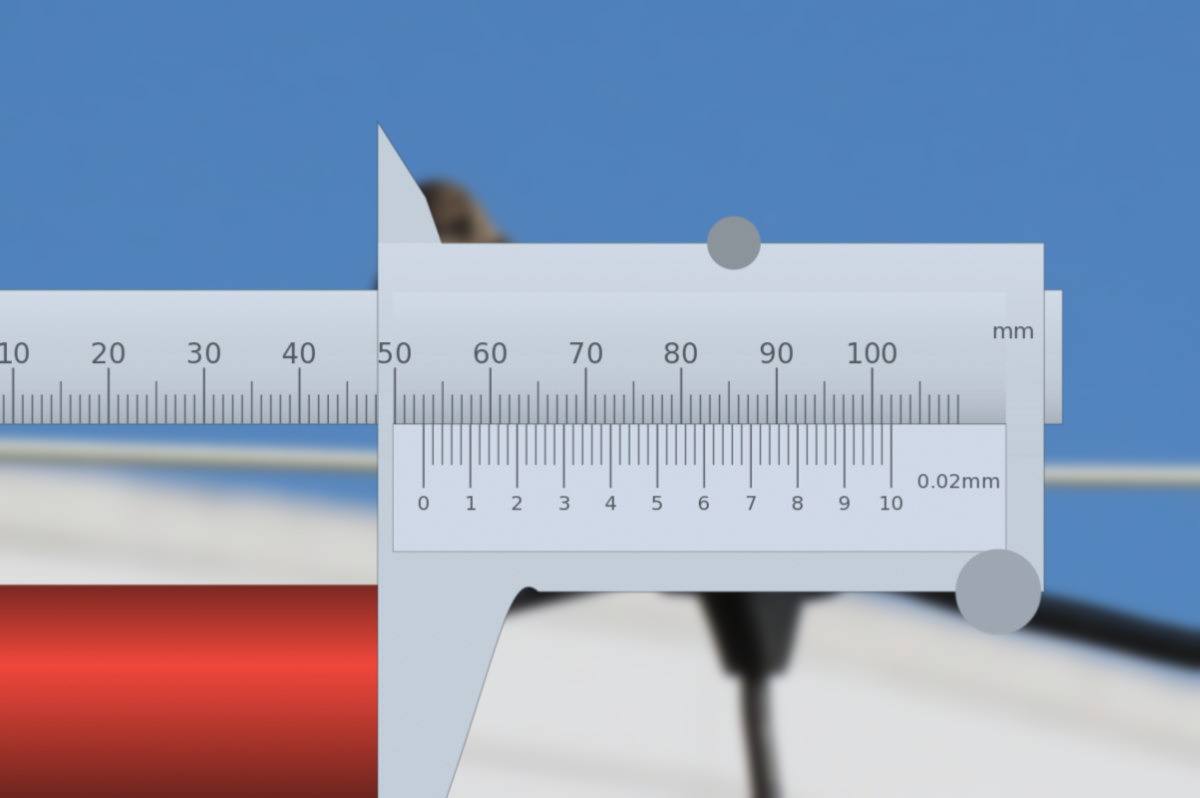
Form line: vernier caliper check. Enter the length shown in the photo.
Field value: 53.0 mm
